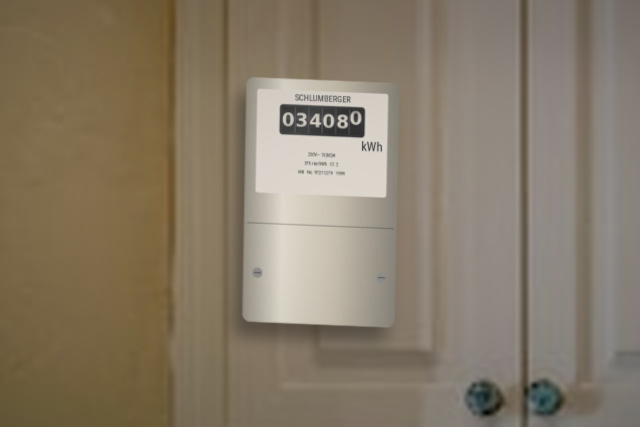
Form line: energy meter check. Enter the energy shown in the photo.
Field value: 34080 kWh
